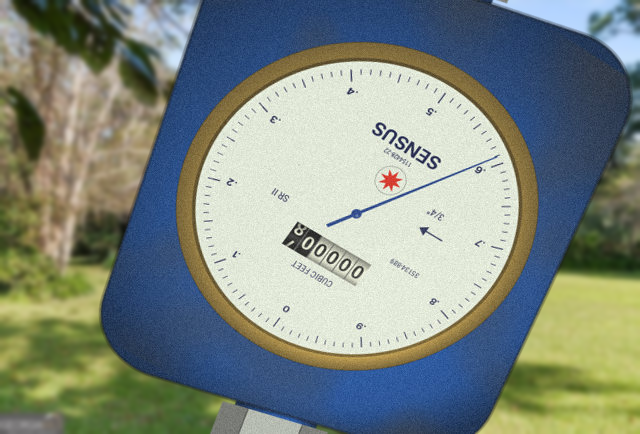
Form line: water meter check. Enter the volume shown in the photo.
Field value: 7.59 ft³
